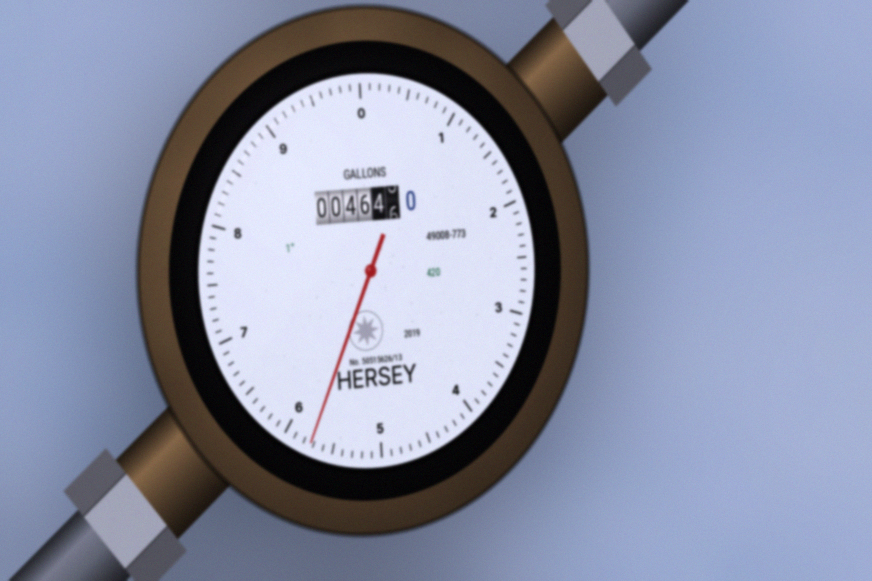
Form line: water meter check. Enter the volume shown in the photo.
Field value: 46455.7 gal
